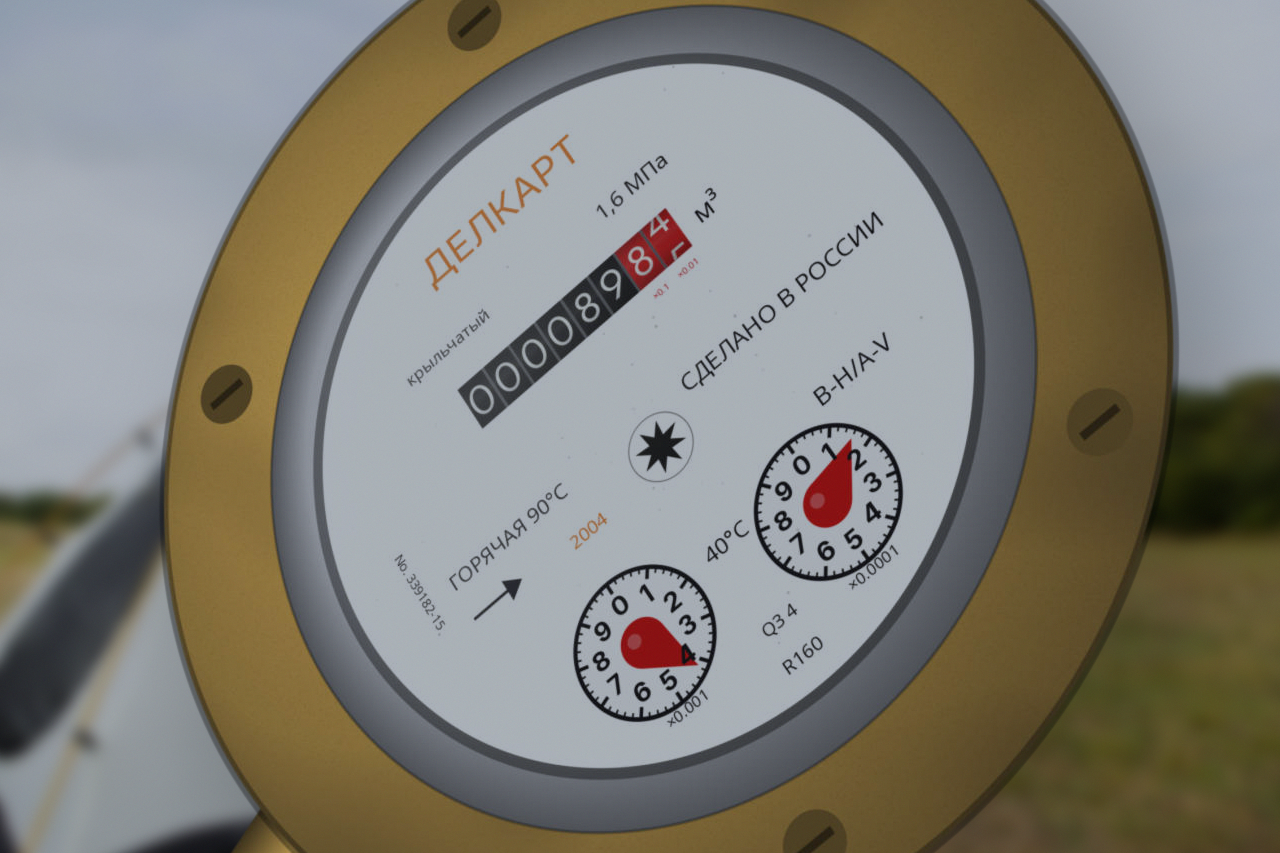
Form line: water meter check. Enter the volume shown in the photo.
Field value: 89.8441 m³
